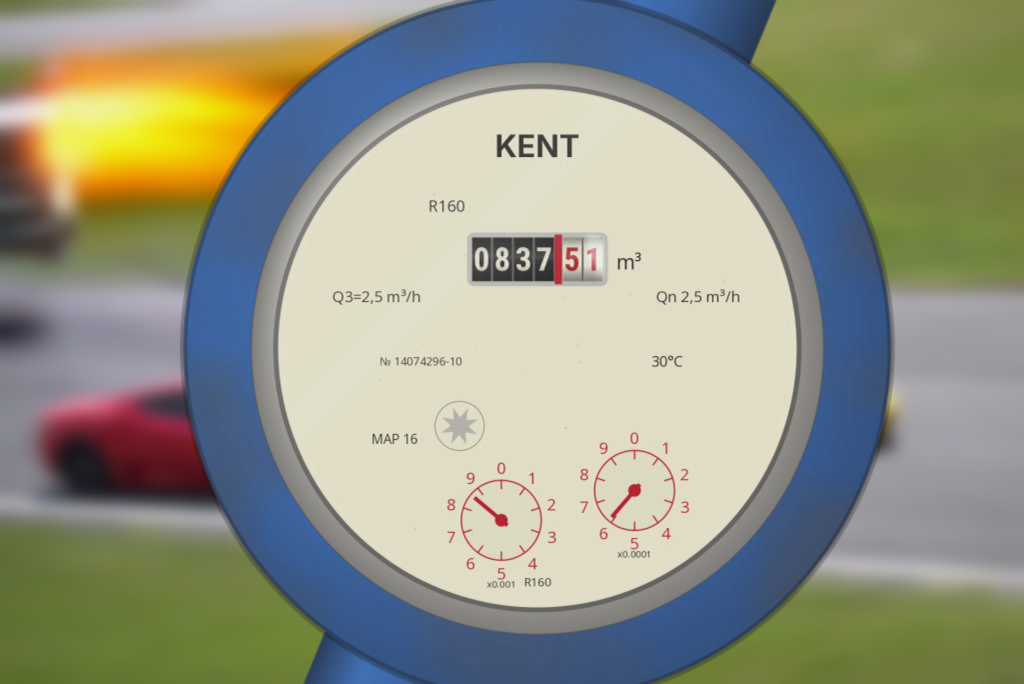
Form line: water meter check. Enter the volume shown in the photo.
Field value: 837.5186 m³
